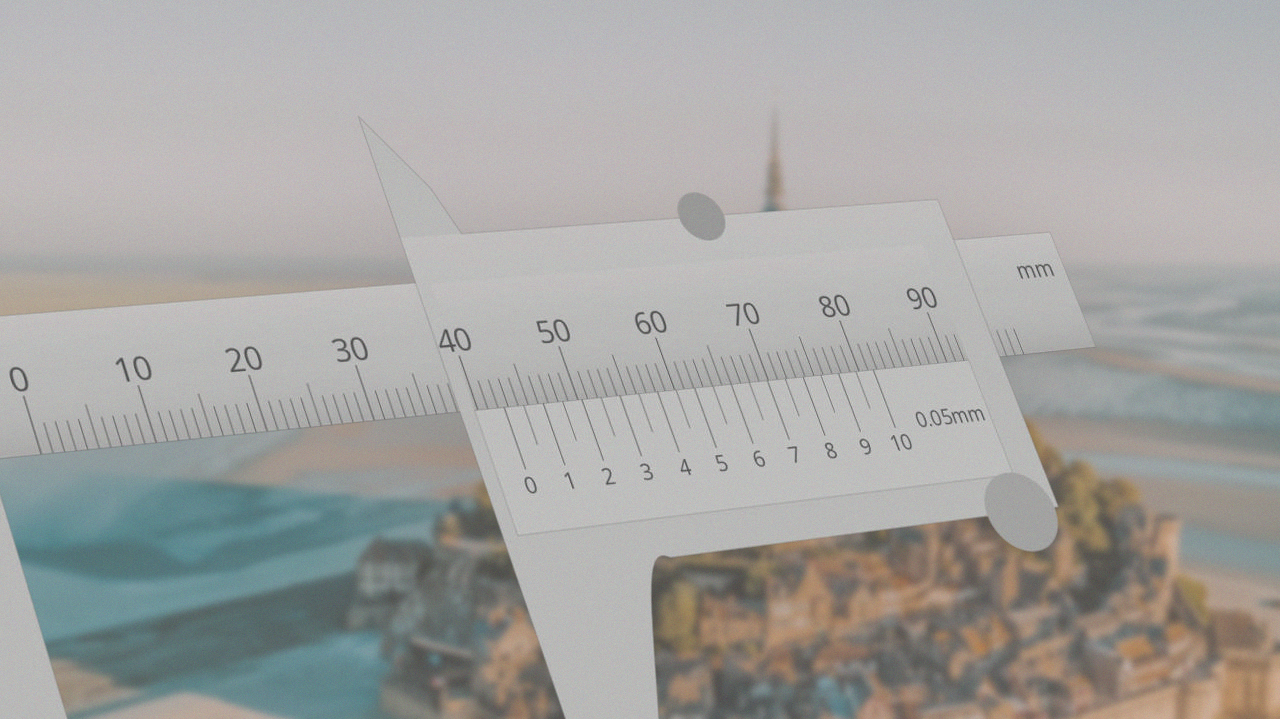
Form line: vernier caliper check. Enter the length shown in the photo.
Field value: 42.6 mm
